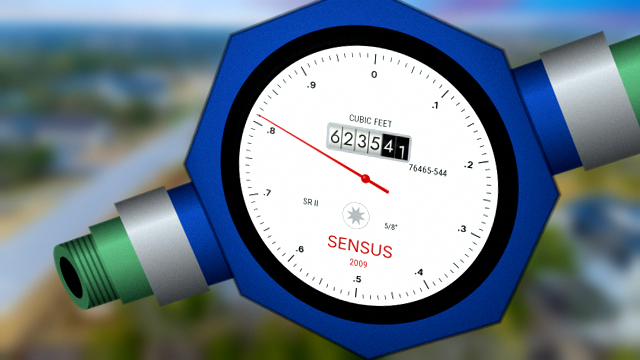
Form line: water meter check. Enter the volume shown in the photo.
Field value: 623540.81 ft³
